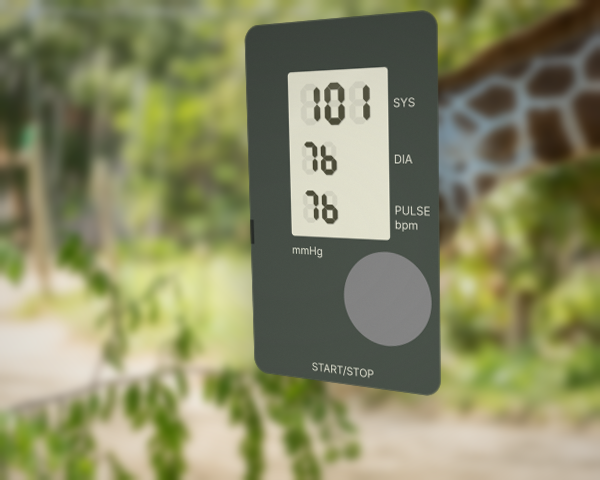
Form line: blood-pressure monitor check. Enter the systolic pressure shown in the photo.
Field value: 101 mmHg
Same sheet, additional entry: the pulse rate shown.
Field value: 76 bpm
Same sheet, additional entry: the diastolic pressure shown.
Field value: 76 mmHg
